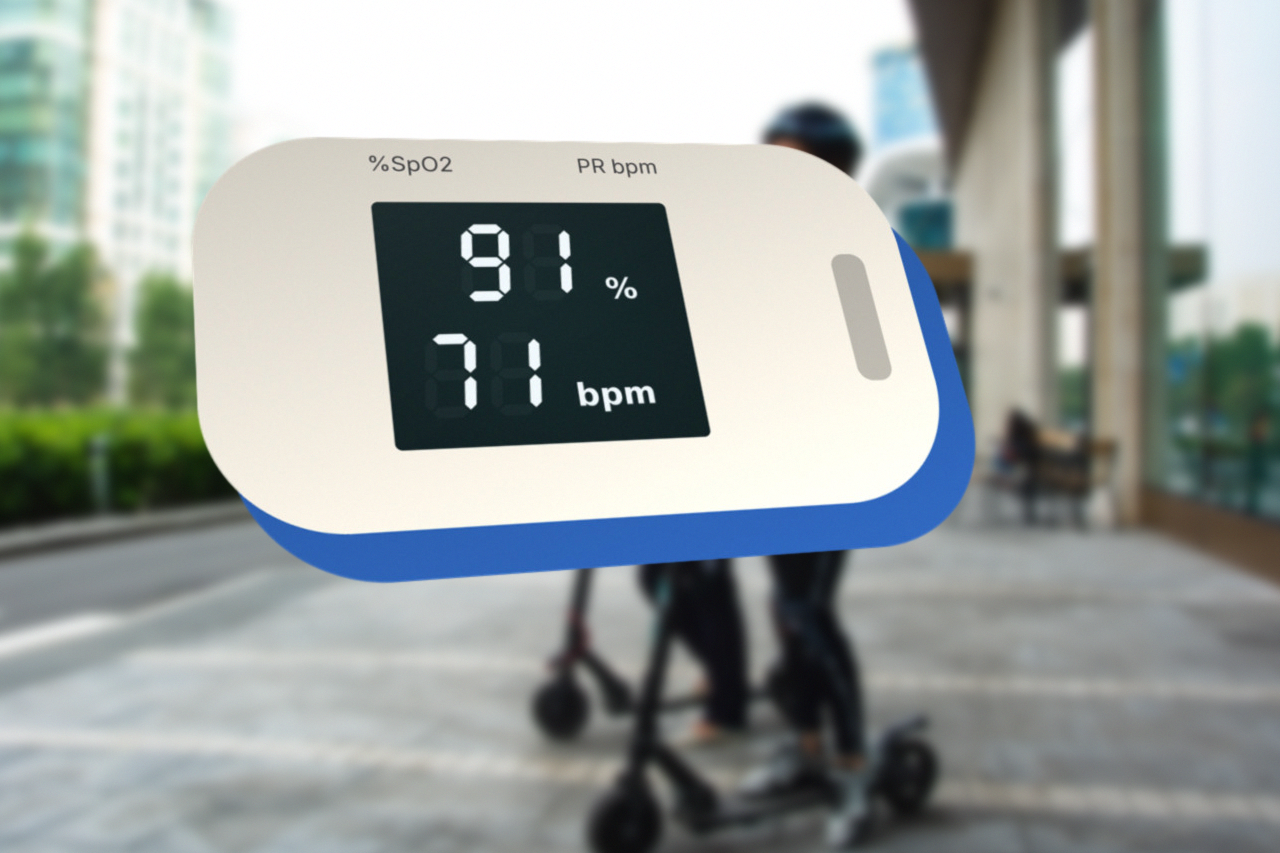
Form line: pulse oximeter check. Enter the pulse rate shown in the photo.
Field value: 71 bpm
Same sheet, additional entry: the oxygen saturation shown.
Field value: 91 %
